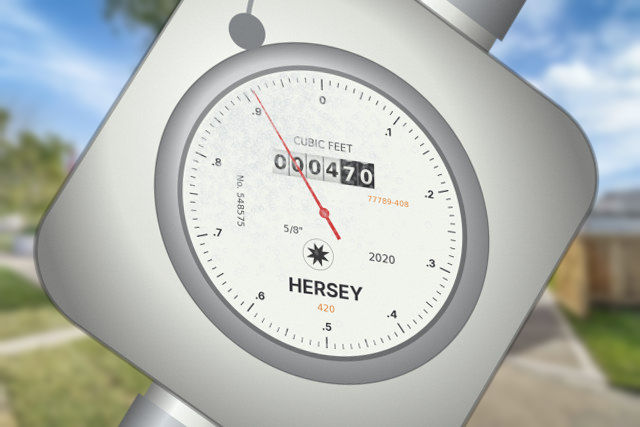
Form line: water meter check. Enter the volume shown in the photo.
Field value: 469.91 ft³
